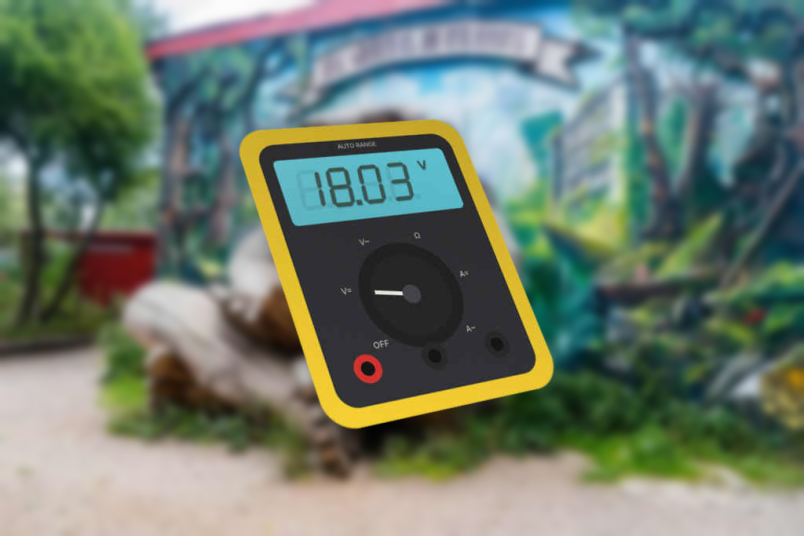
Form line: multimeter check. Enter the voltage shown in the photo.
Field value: 18.03 V
